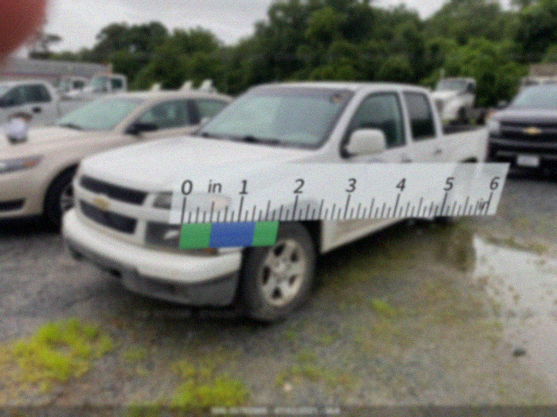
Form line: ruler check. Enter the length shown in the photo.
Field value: 1.75 in
